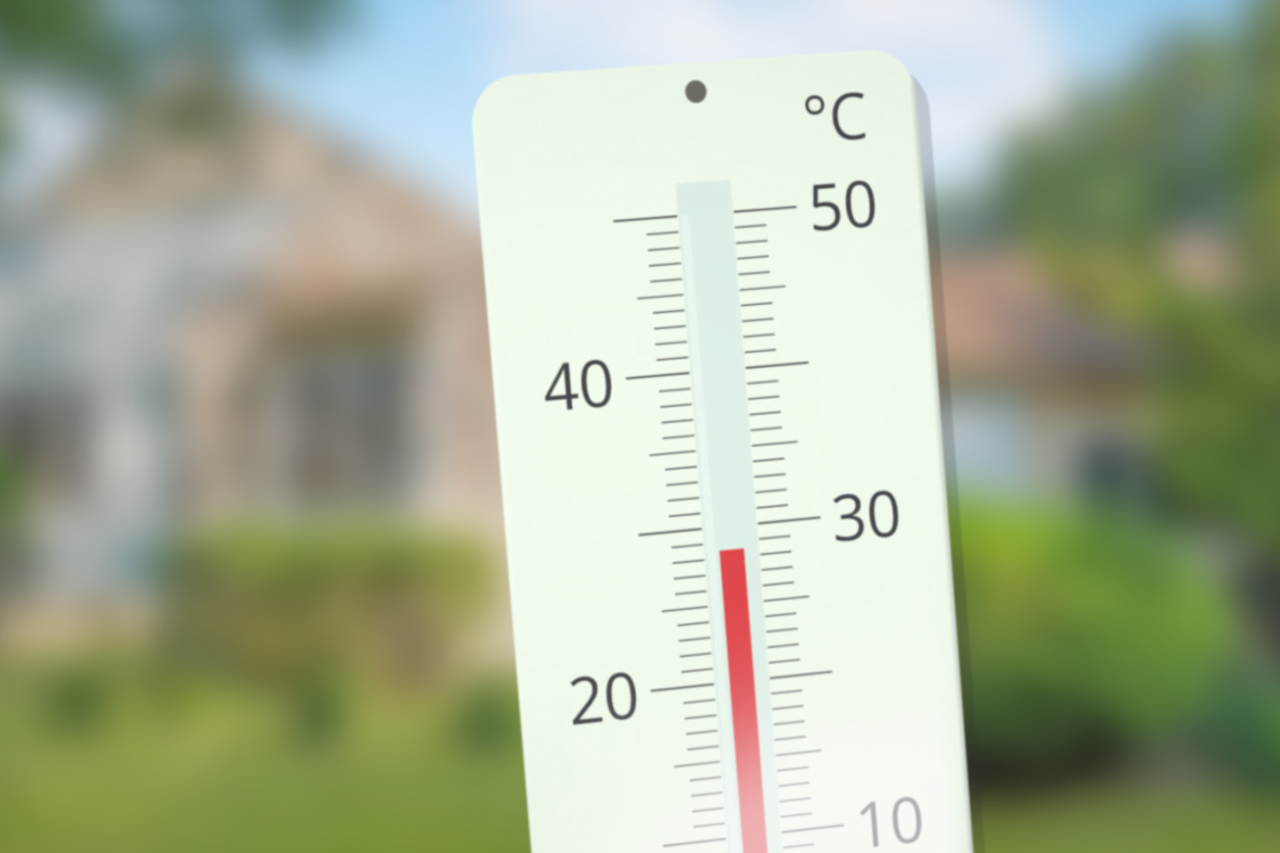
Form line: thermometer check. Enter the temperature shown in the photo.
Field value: 28.5 °C
